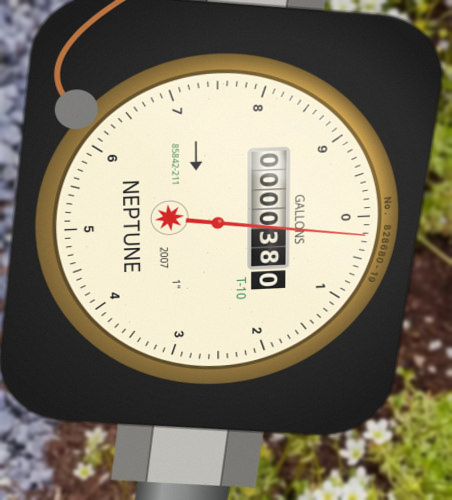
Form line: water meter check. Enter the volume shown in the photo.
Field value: 380.2 gal
